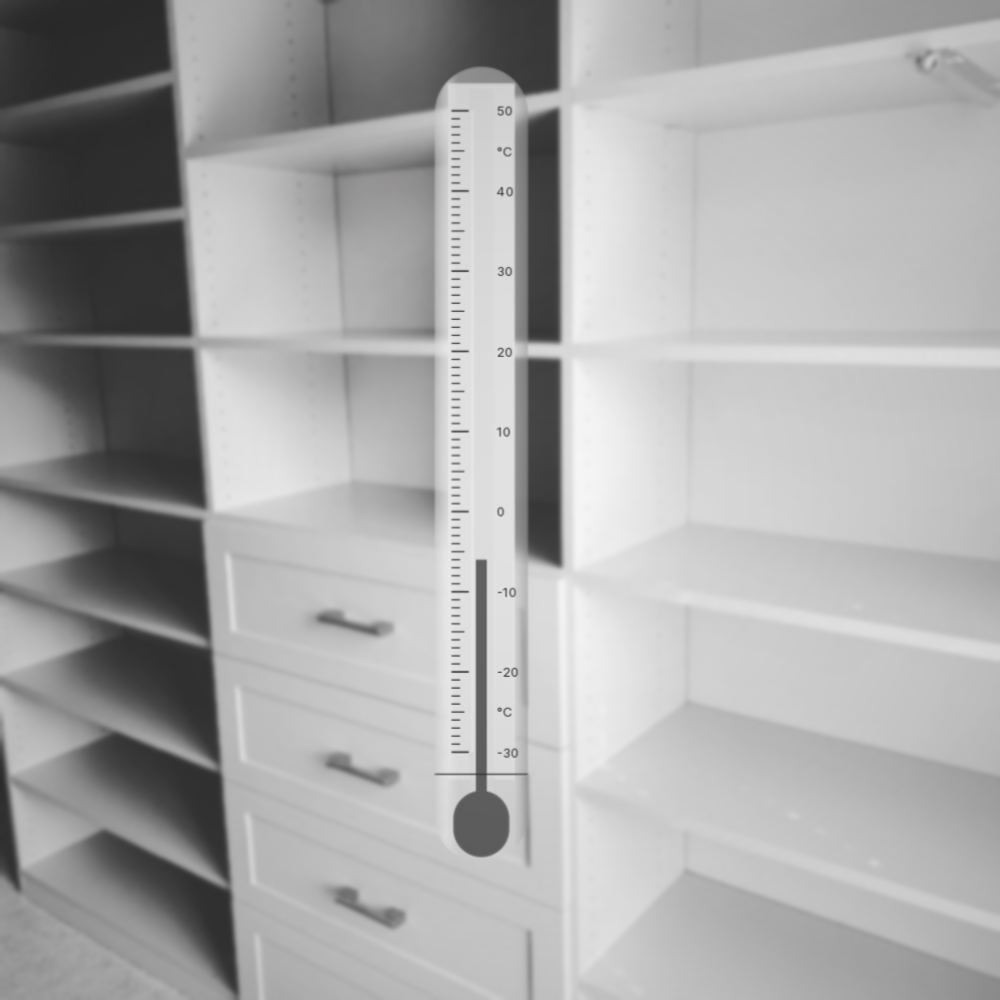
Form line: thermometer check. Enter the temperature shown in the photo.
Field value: -6 °C
